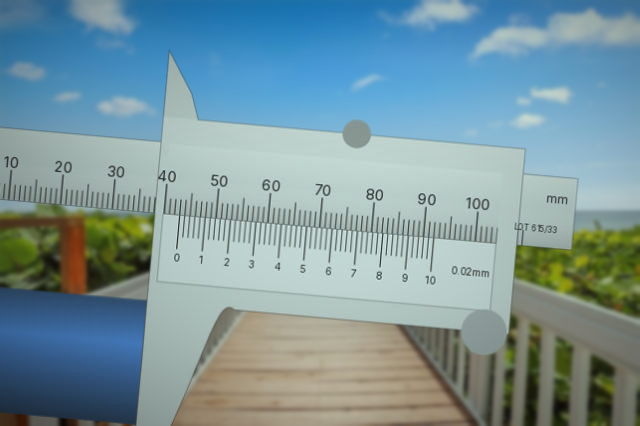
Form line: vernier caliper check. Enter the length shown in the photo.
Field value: 43.0 mm
